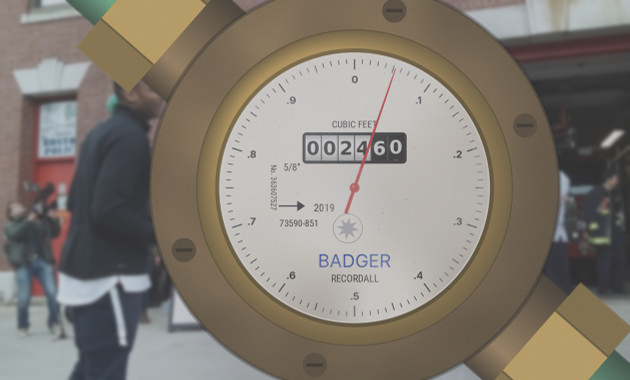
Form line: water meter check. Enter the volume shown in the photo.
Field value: 2460.05 ft³
